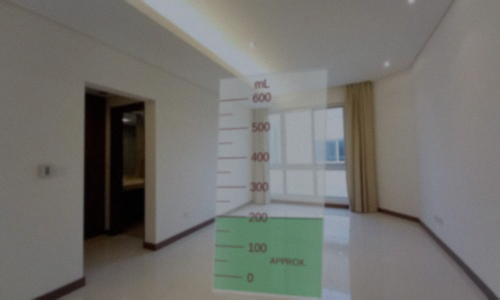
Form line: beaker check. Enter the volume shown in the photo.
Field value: 200 mL
